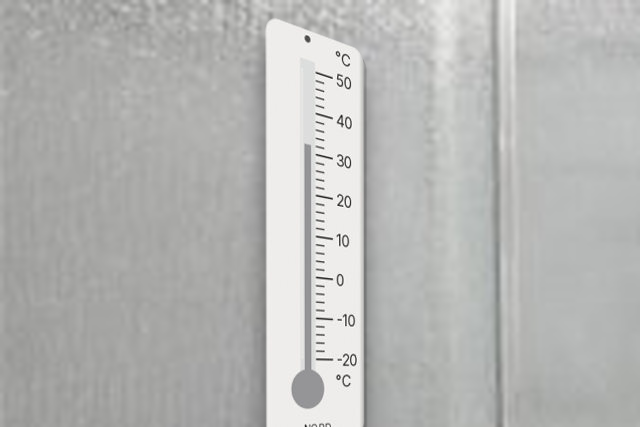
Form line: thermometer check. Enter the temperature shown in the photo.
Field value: 32 °C
